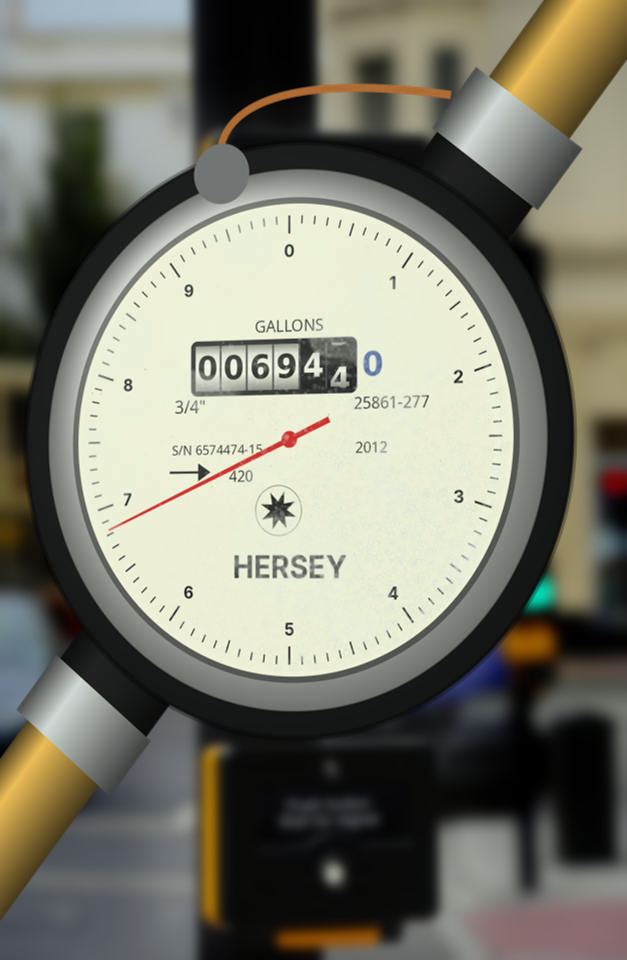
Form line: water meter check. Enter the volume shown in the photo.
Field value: 69436.8 gal
